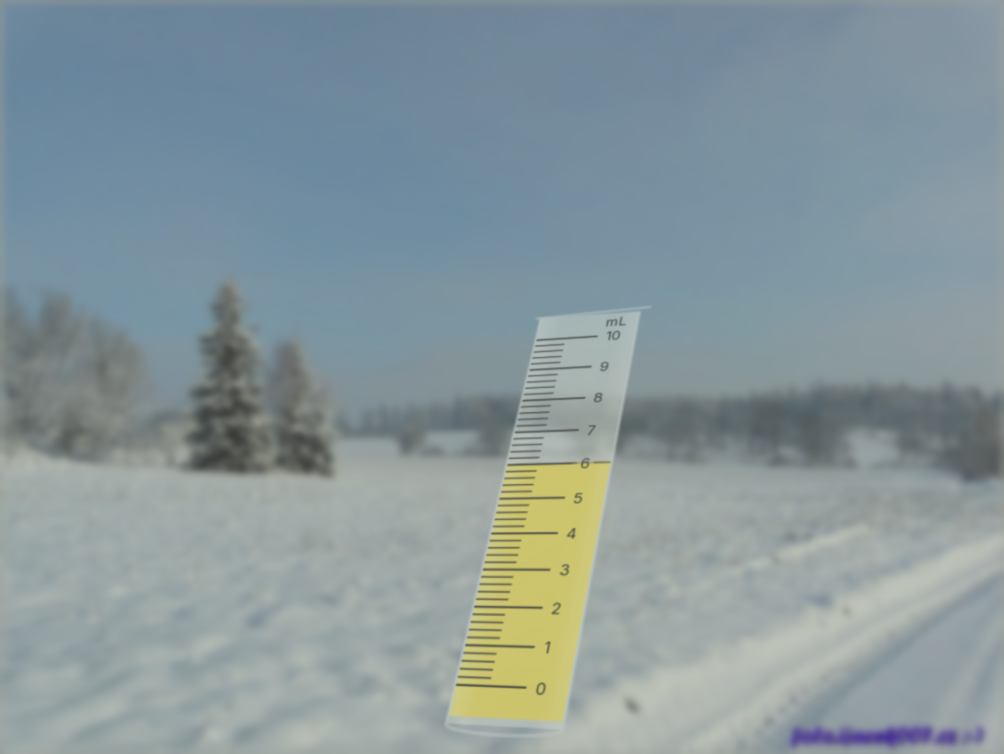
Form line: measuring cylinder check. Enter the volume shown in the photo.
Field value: 6 mL
